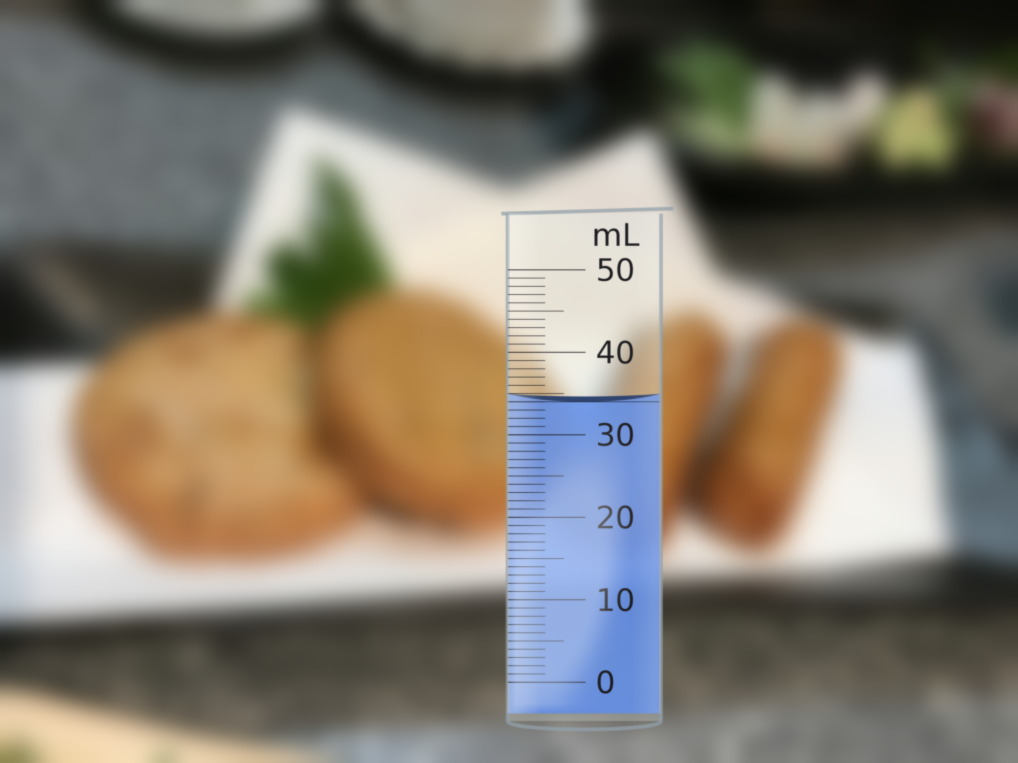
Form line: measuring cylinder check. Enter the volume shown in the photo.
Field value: 34 mL
